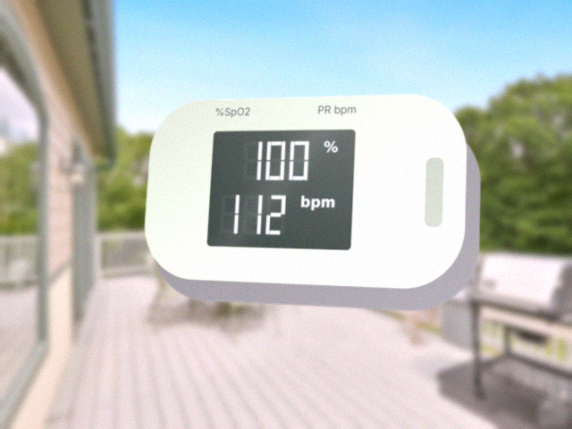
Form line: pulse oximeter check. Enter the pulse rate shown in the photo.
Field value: 112 bpm
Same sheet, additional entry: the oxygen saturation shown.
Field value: 100 %
